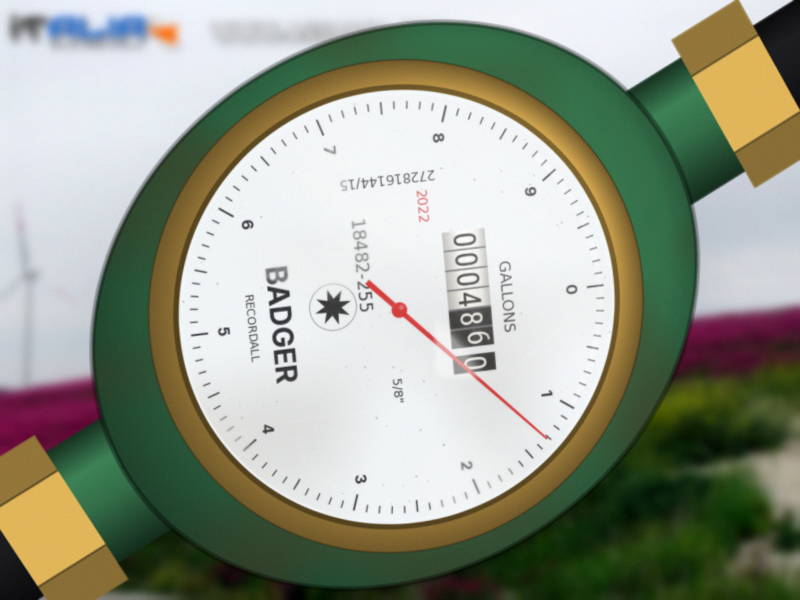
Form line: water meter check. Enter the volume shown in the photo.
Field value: 4861.3 gal
